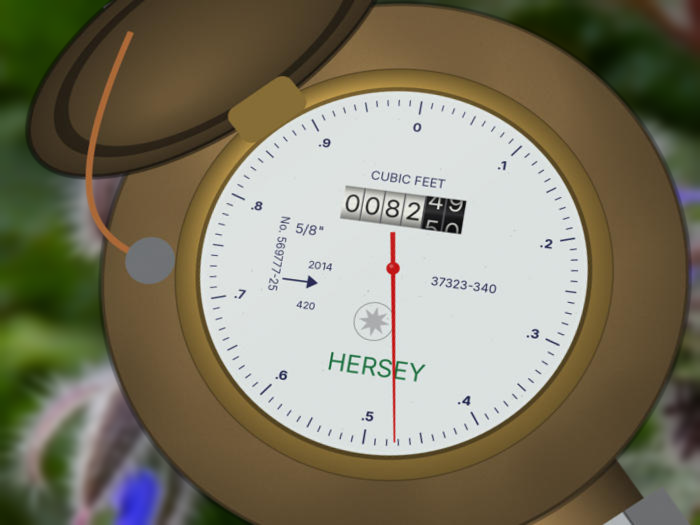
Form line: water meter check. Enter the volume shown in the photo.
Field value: 8249.47 ft³
